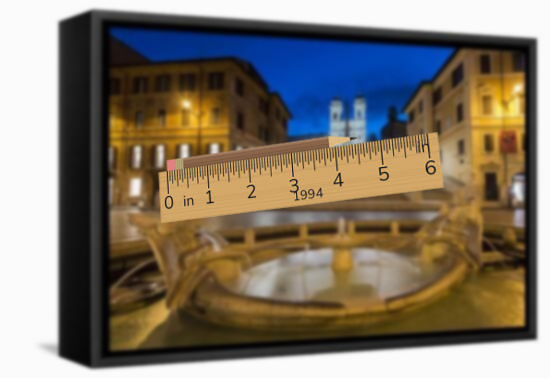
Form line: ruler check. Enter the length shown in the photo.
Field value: 4.5 in
